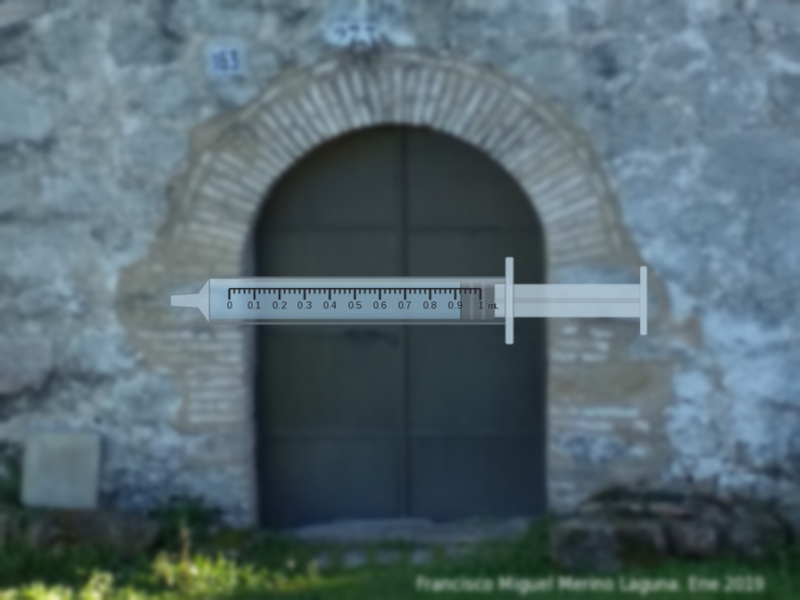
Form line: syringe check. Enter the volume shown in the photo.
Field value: 0.92 mL
